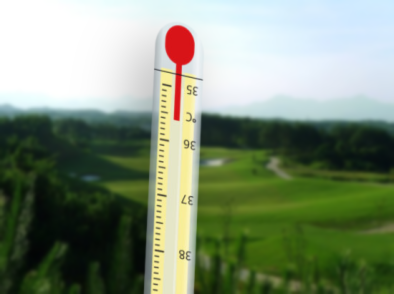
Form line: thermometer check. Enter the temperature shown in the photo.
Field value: 35.6 °C
